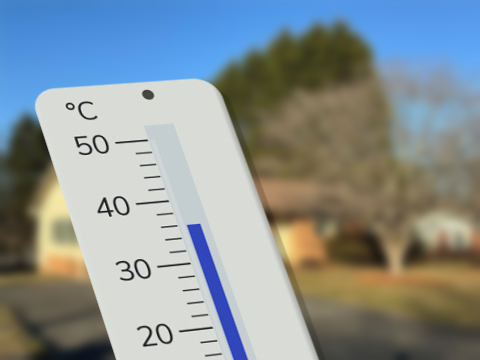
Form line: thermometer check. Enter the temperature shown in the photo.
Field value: 36 °C
